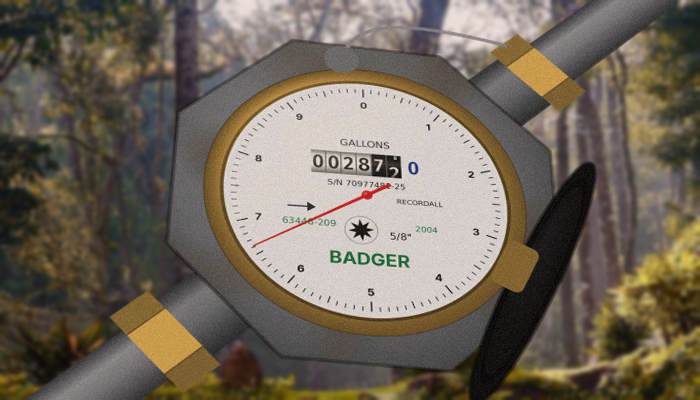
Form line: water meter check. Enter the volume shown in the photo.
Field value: 28716.6 gal
